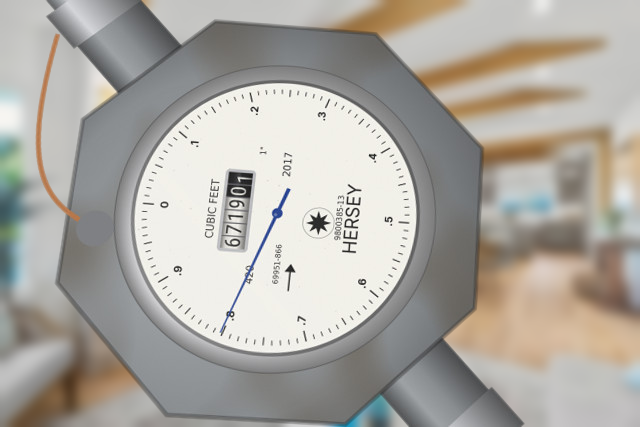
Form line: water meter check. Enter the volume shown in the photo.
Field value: 671900.80 ft³
